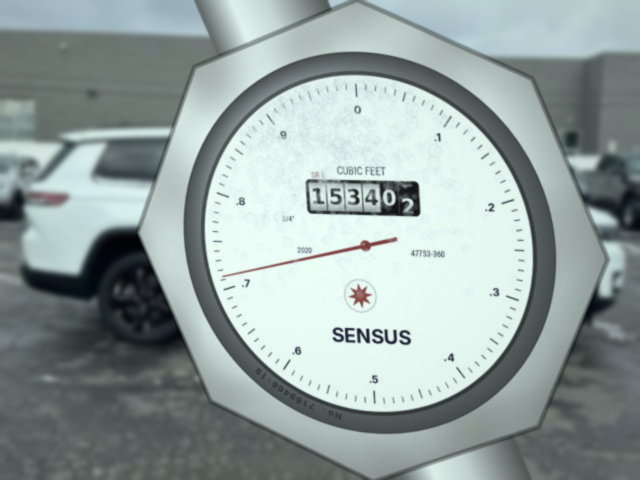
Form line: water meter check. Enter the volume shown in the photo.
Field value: 153401.71 ft³
